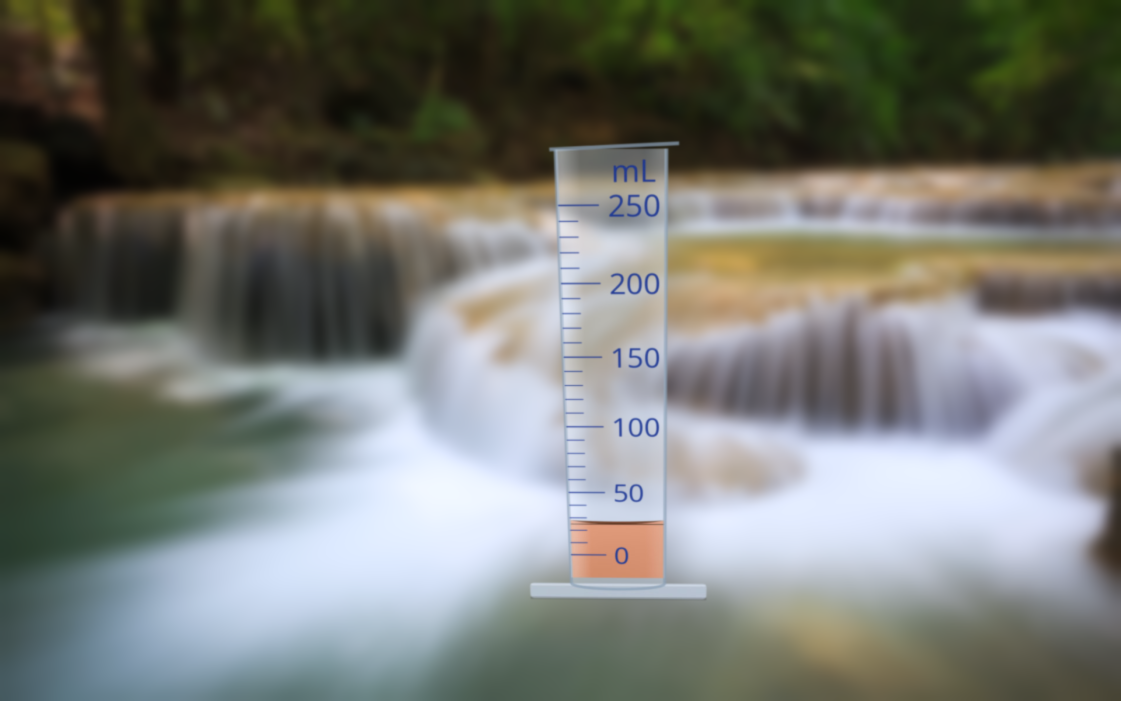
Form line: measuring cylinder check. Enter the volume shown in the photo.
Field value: 25 mL
